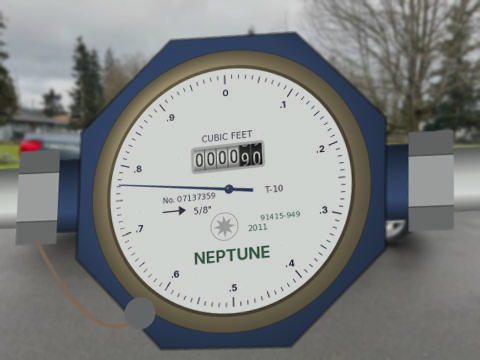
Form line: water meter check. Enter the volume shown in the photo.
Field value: 89.77 ft³
